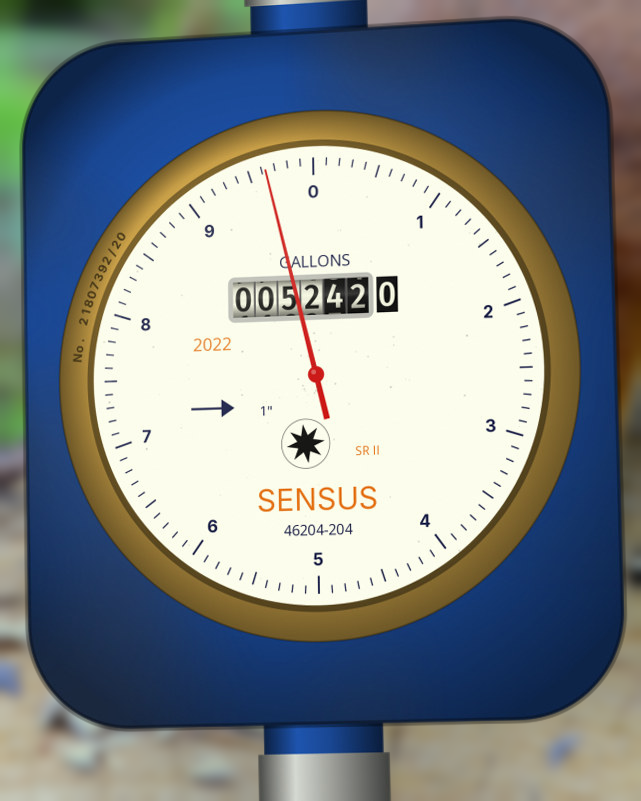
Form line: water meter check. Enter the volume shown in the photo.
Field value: 52419.6 gal
